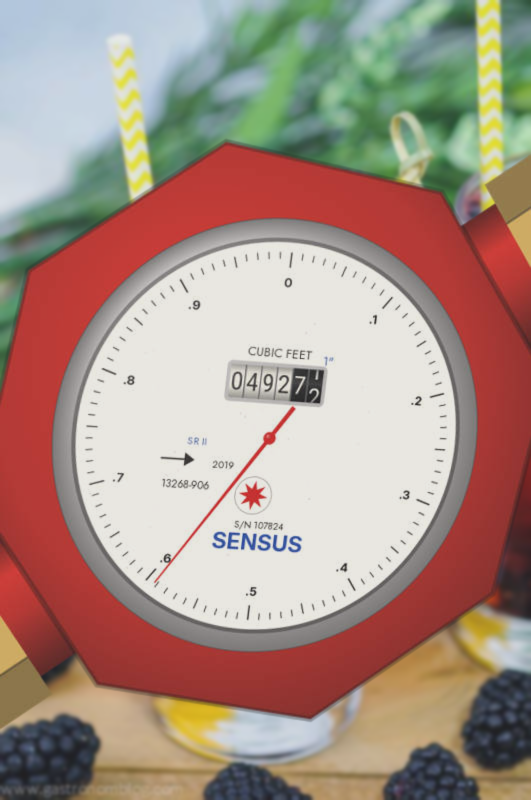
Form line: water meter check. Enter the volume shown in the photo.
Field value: 49271.59 ft³
